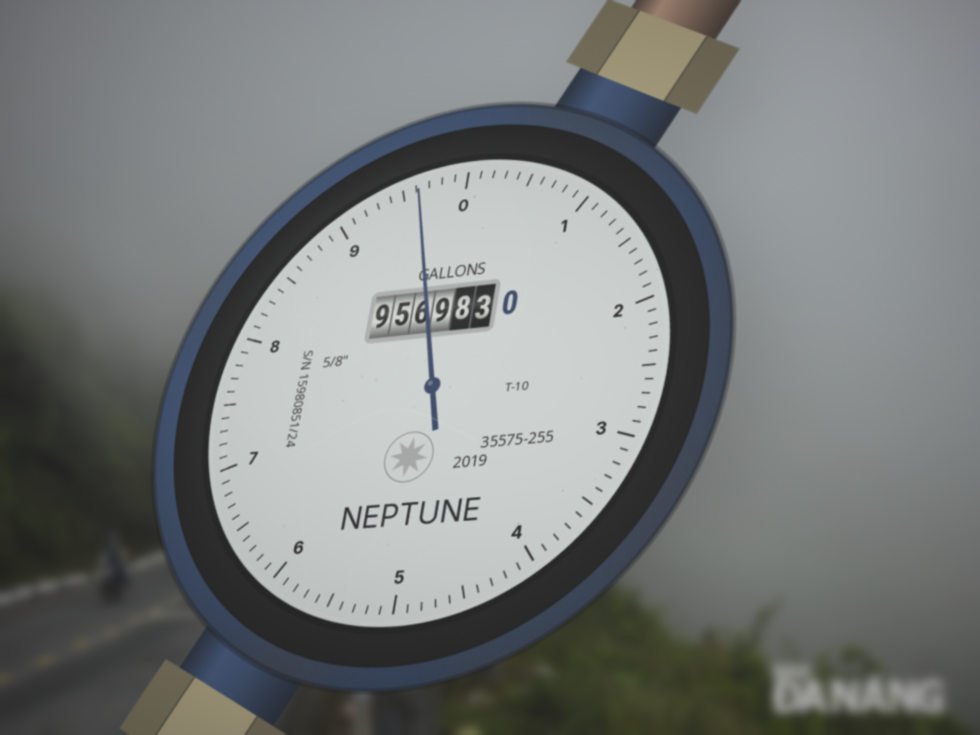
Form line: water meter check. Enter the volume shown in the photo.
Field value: 9569829.6 gal
